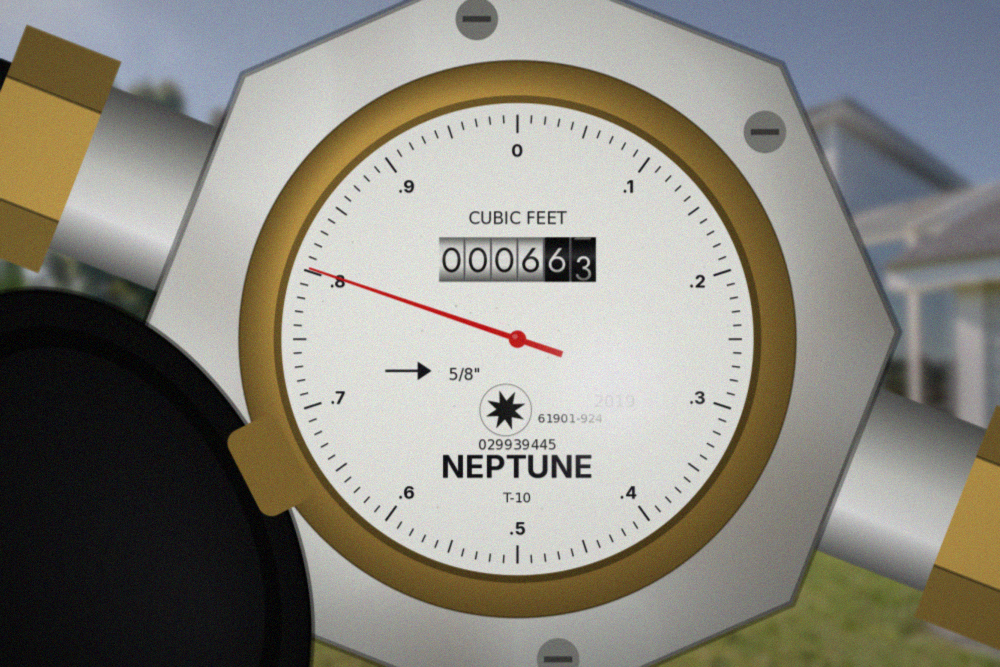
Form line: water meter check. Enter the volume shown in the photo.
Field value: 662.80 ft³
